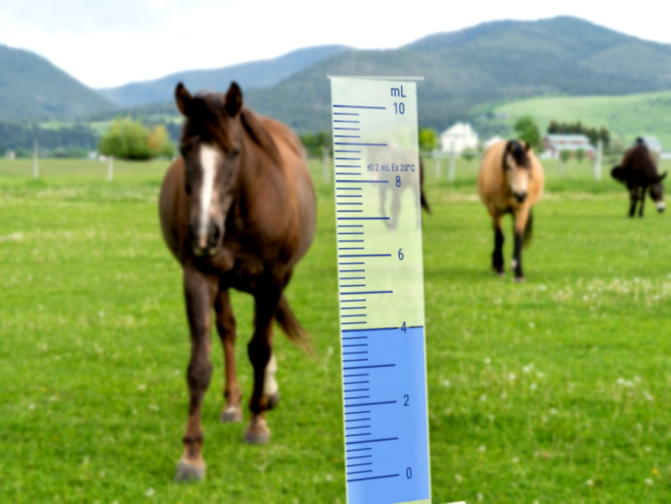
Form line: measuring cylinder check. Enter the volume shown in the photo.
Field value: 4 mL
